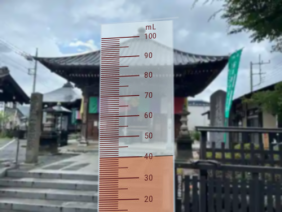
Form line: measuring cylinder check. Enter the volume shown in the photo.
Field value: 40 mL
